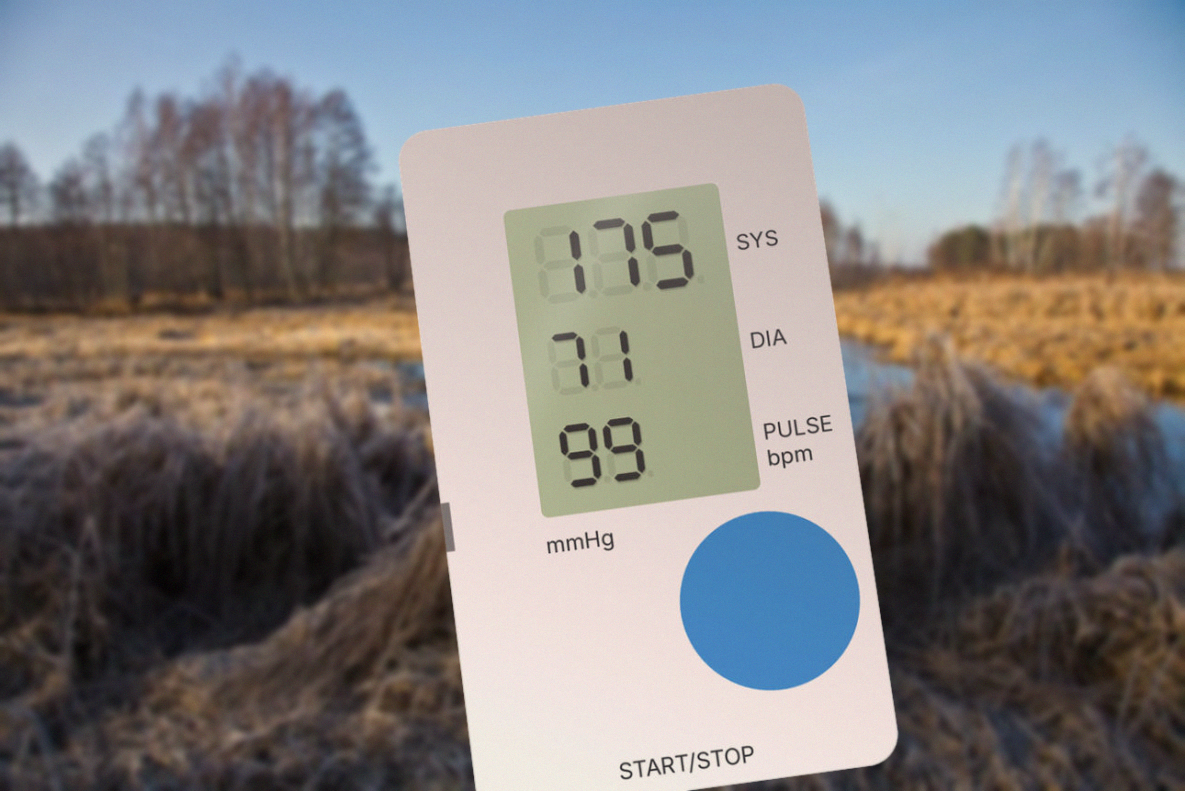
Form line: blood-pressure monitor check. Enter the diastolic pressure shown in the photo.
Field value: 71 mmHg
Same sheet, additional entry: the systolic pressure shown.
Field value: 175 mmHg
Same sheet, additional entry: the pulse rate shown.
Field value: 99 bpm
